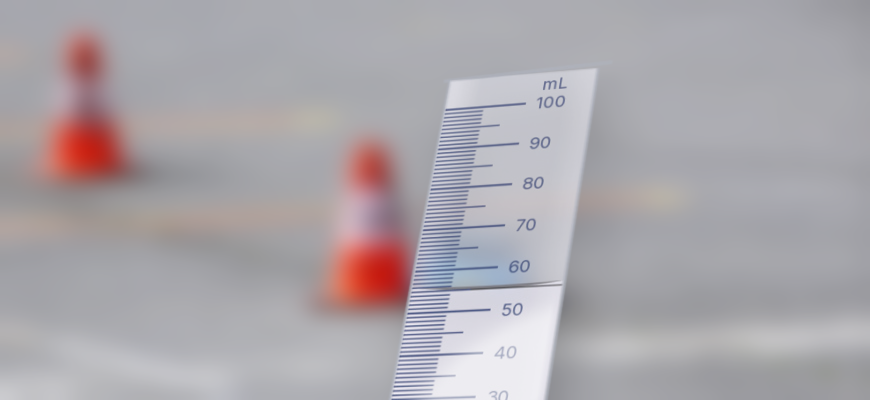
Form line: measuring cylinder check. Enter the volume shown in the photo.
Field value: 55 mL
